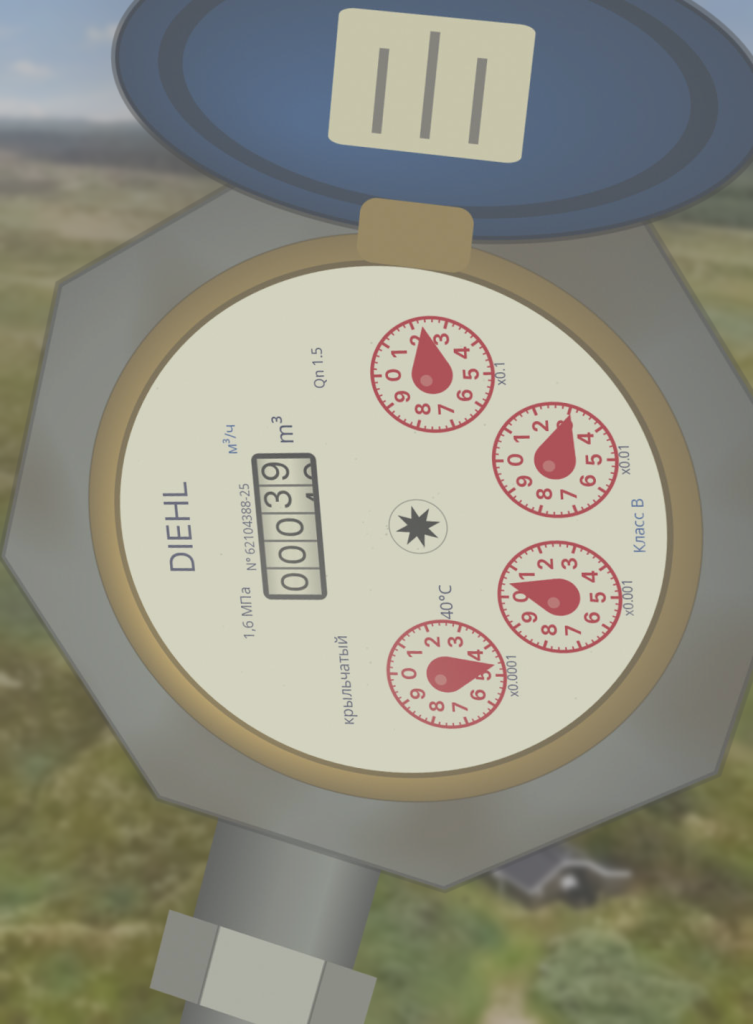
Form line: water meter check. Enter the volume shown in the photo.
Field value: 39.2304 m³
